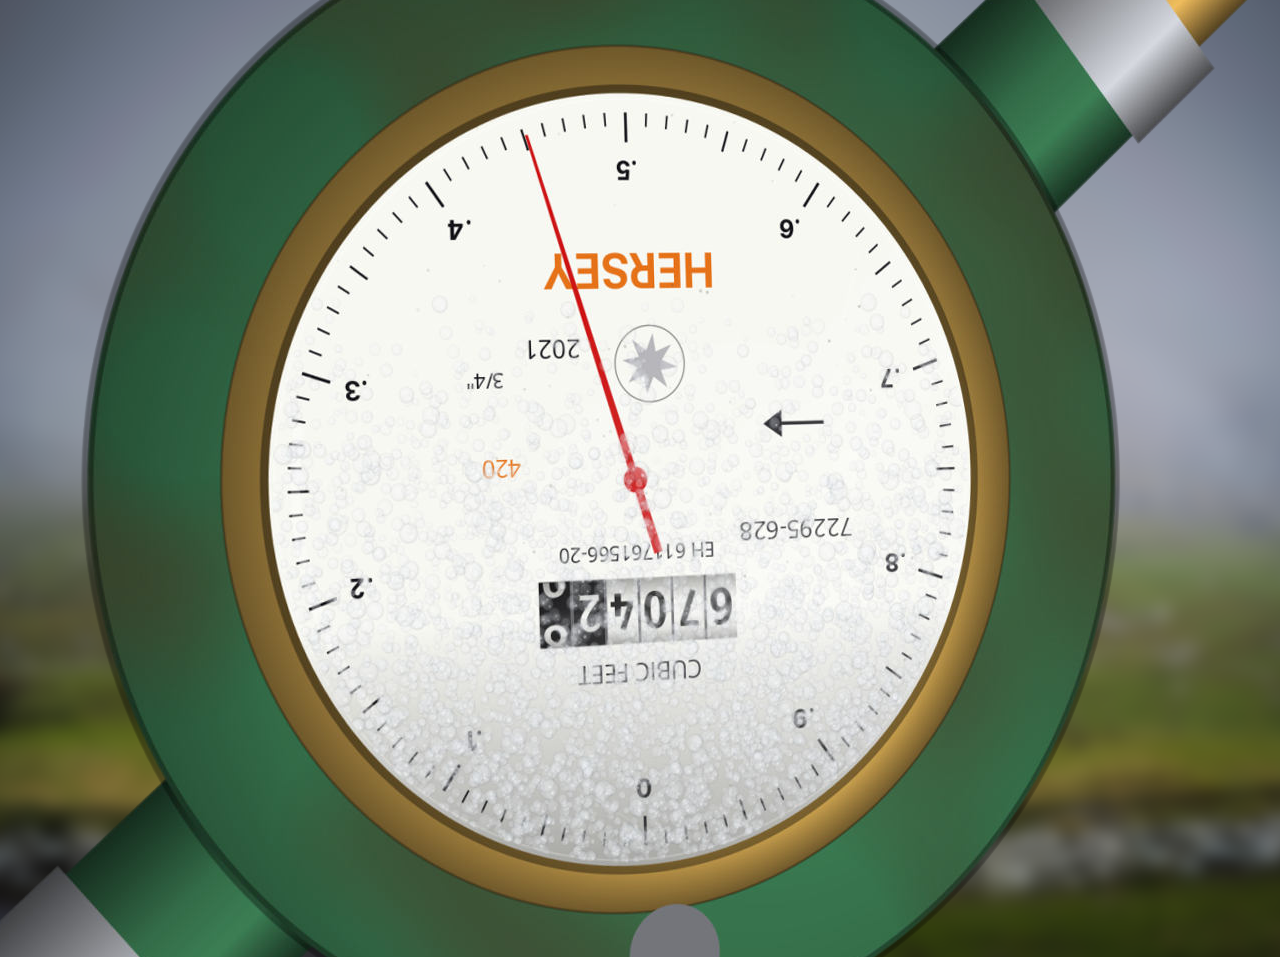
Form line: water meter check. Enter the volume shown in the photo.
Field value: 670428.45 ft³
